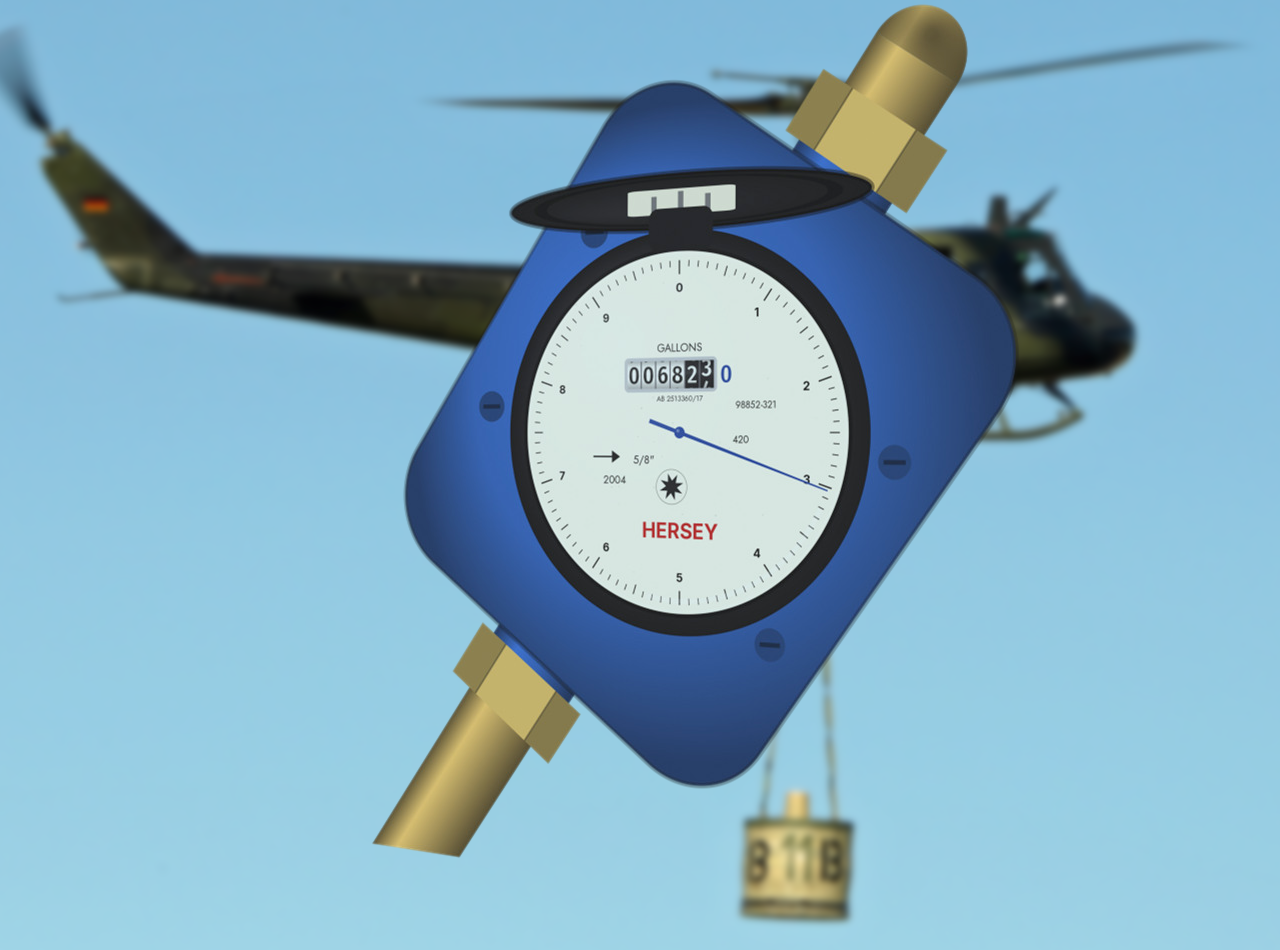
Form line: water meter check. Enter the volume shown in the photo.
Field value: 68233.0 gal
